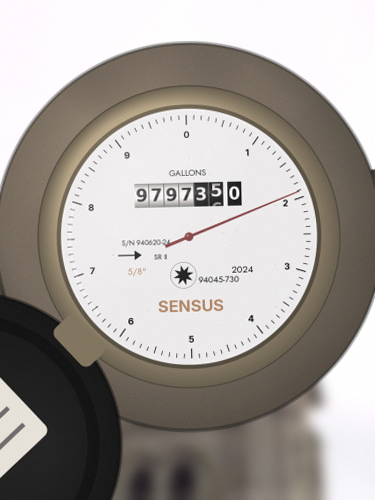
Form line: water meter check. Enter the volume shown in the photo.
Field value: 9797351.9 gal
